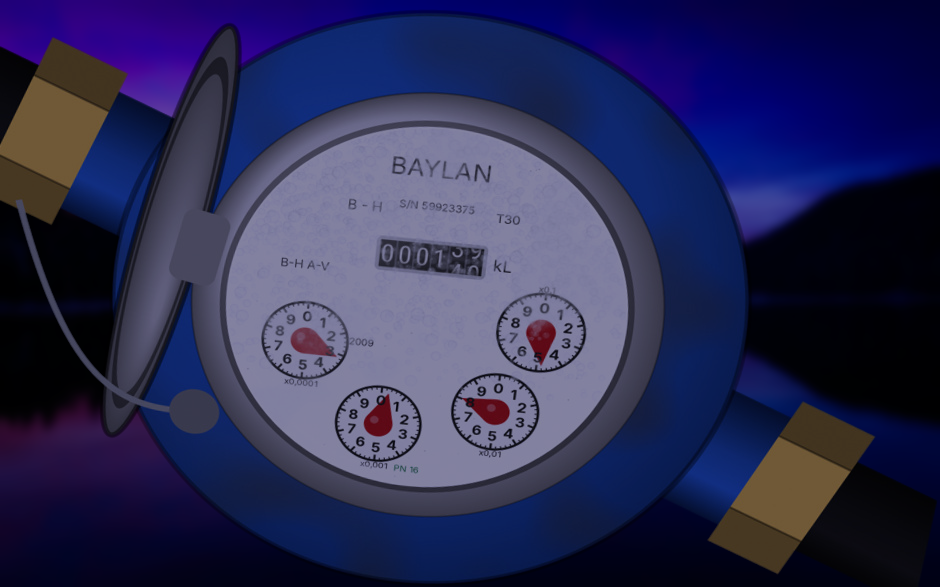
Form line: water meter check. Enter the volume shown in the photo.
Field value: 139.4803 kL
